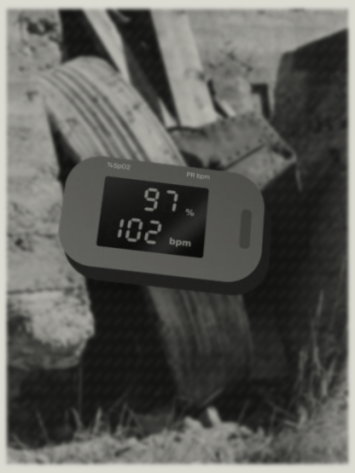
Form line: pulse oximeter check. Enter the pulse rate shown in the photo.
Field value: 102 bpm
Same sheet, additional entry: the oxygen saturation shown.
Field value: 97 %
